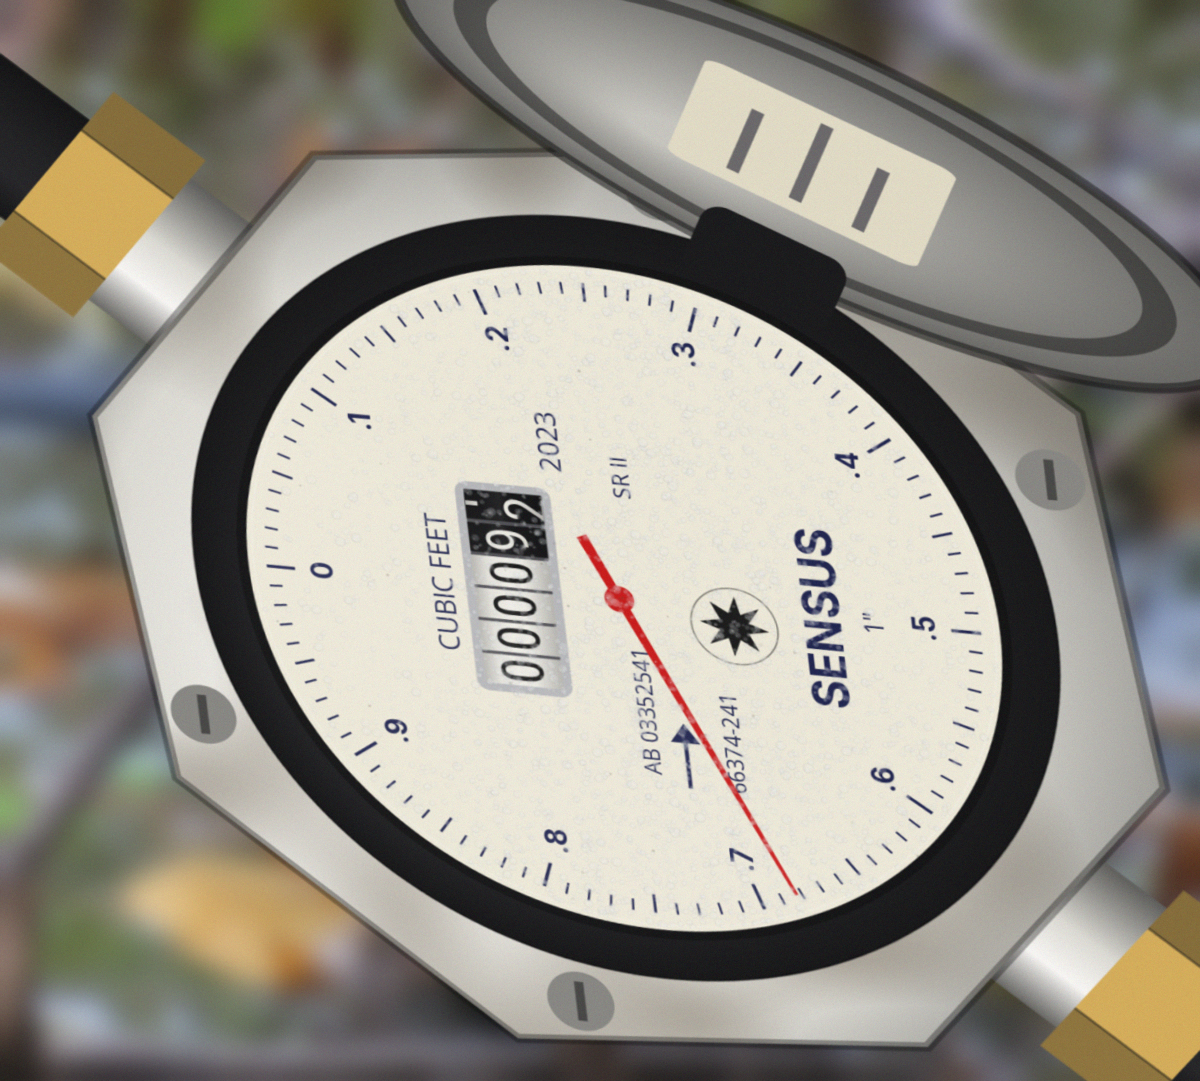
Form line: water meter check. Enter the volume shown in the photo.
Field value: 91.68 ft³
